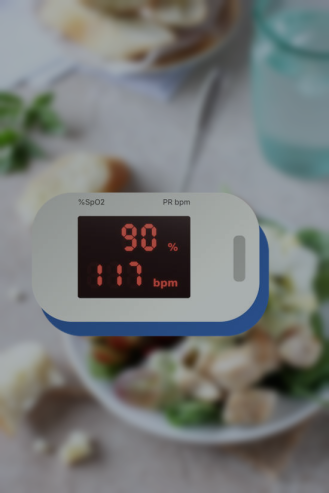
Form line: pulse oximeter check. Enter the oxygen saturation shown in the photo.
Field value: 90 %
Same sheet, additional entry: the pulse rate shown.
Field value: 117 bpm
